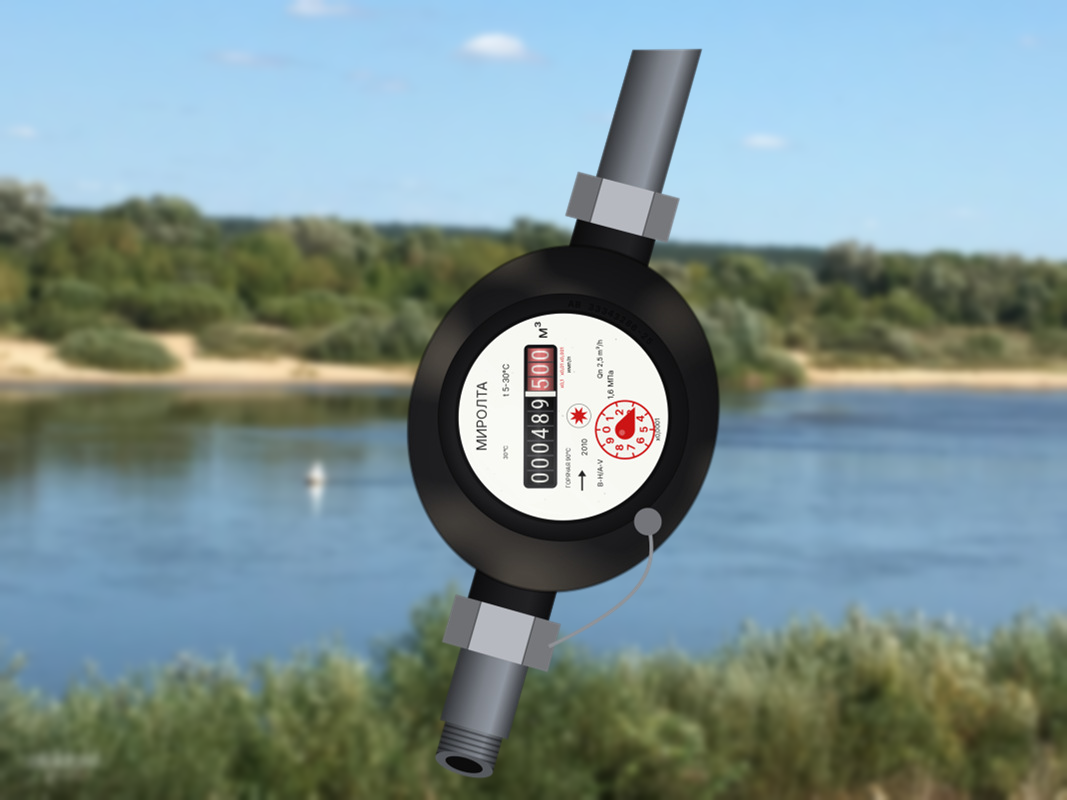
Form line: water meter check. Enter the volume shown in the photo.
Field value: 489.5003 m³
